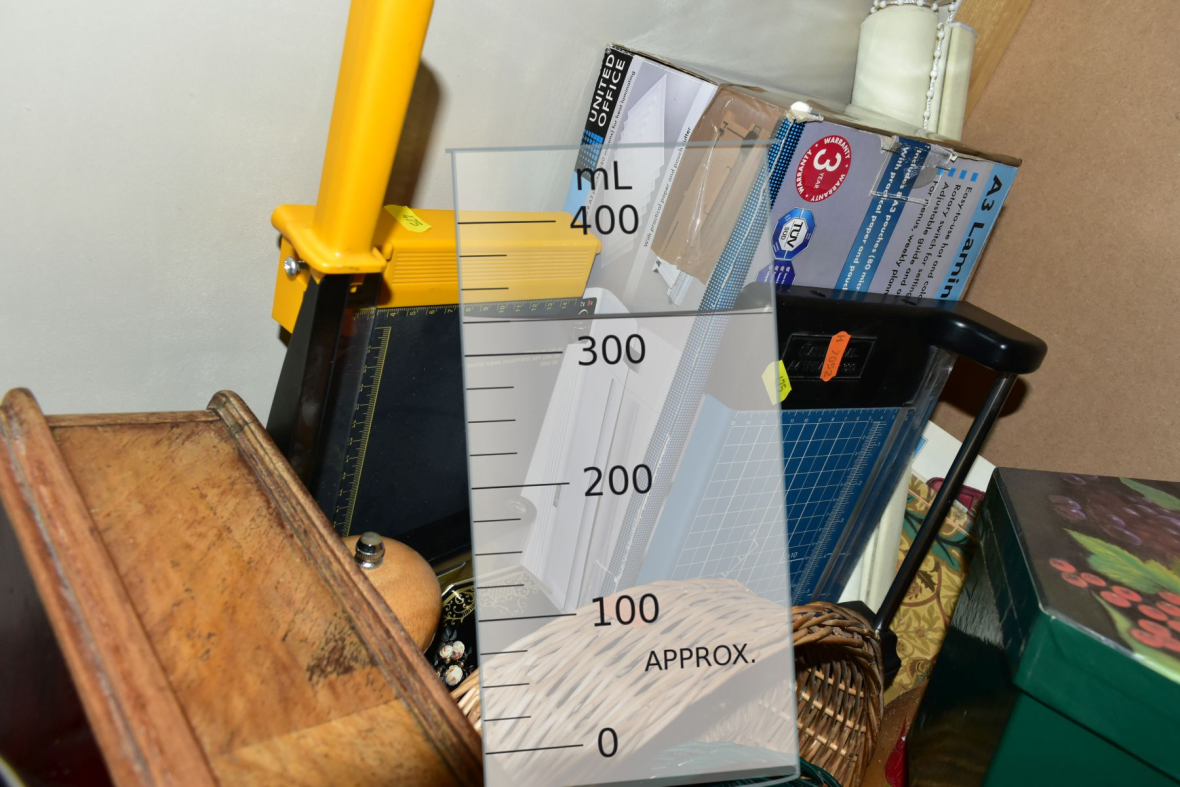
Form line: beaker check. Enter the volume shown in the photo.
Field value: 325 mL
